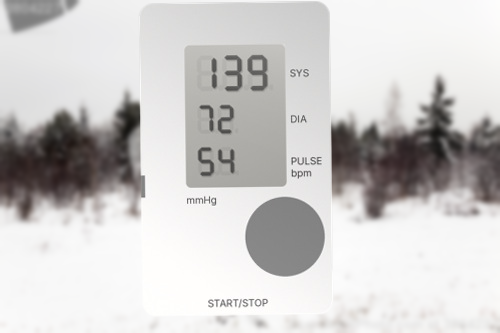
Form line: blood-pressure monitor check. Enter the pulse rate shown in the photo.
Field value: 54 bpm
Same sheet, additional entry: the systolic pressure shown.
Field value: 139 mmHg
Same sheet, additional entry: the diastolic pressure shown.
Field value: 72 mmHg
